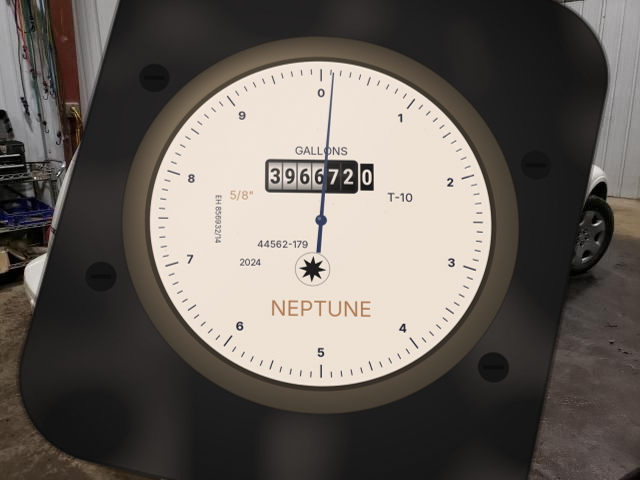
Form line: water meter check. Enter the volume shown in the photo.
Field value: 3966720.1 gal
